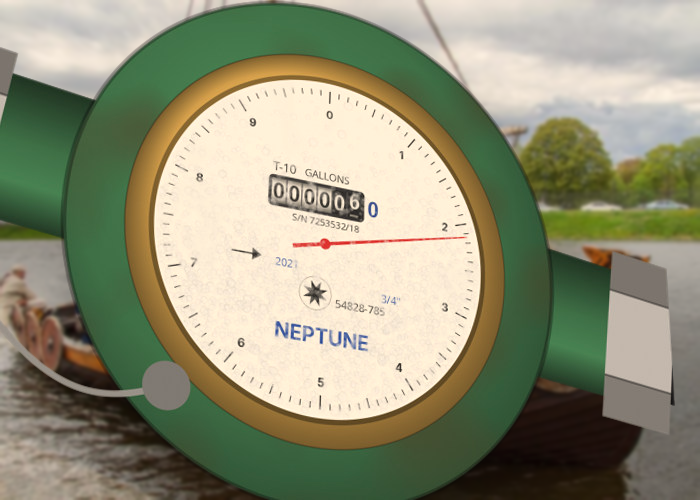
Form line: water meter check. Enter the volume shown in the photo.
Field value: 62.1 gal
